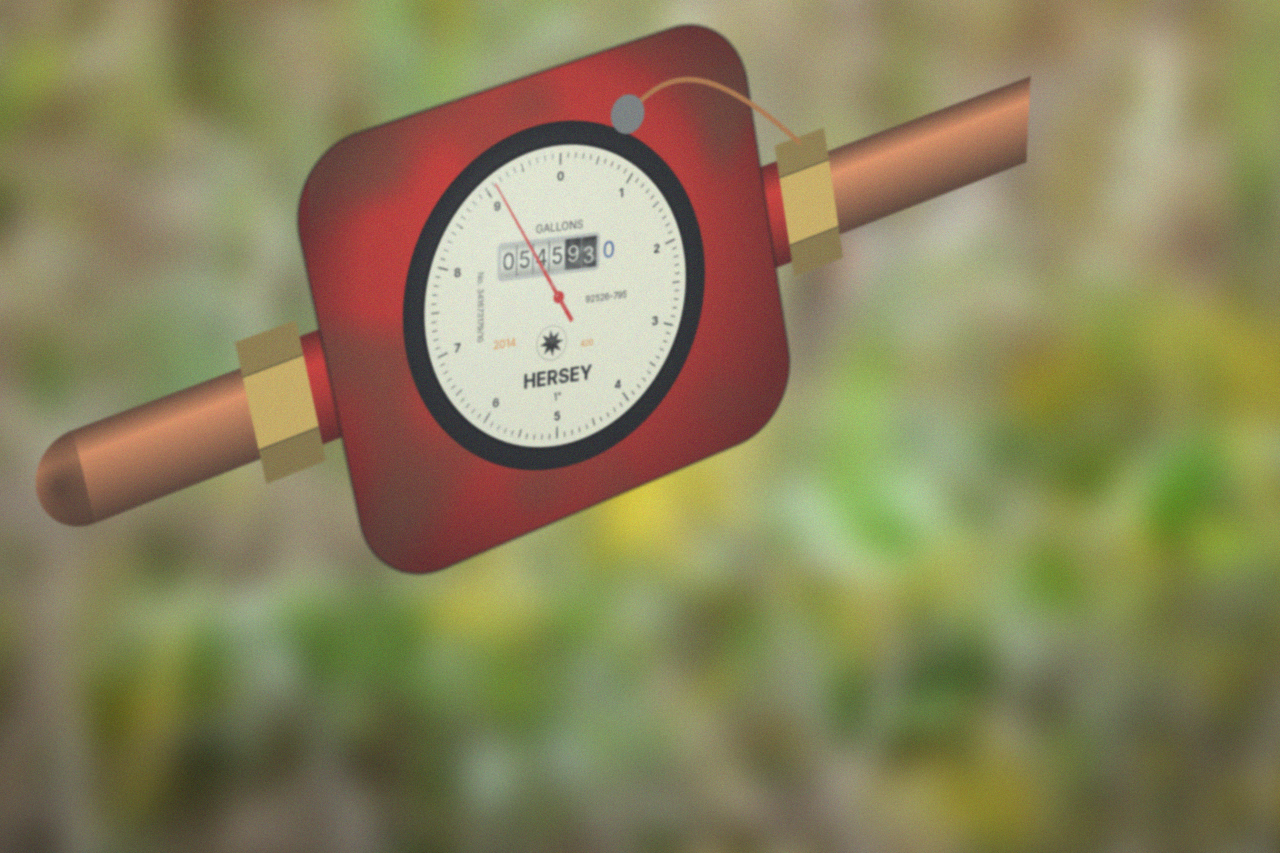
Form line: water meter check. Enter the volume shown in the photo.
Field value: 545929.1 gal
